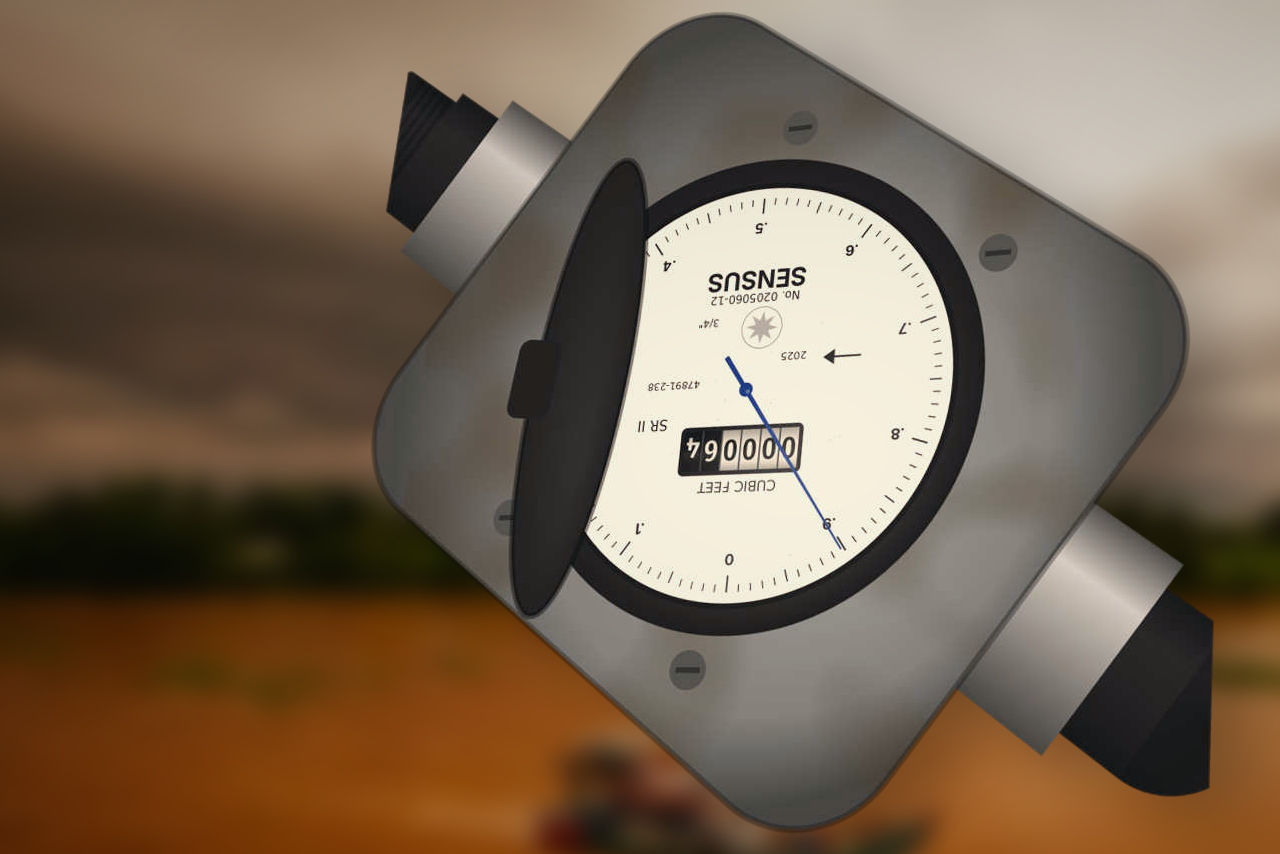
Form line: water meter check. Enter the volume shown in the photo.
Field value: 63.90 ft³
